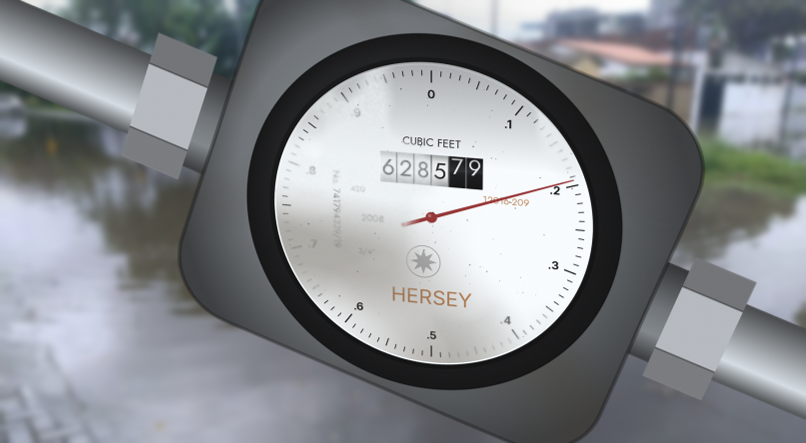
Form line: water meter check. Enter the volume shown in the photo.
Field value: 628579.19 ft³
